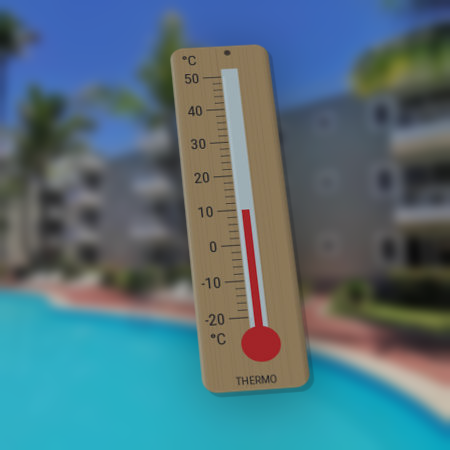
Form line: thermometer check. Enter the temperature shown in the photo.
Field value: 10 °C
